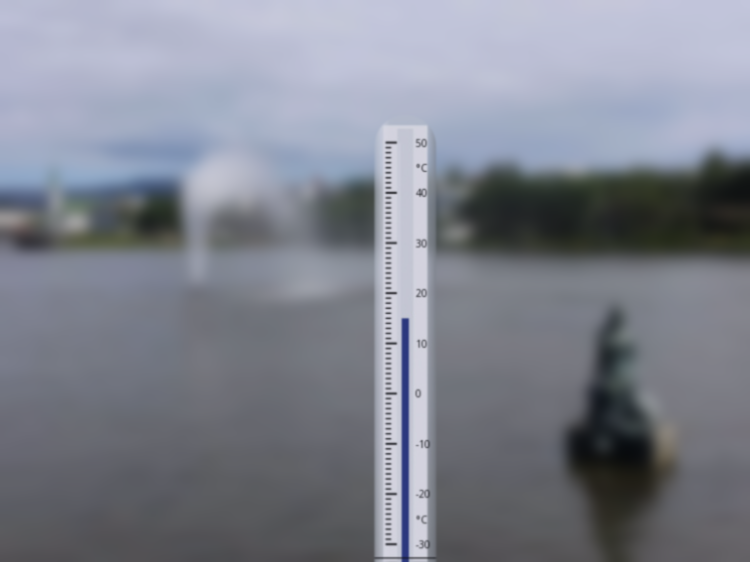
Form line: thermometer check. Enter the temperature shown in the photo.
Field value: 15 °C
